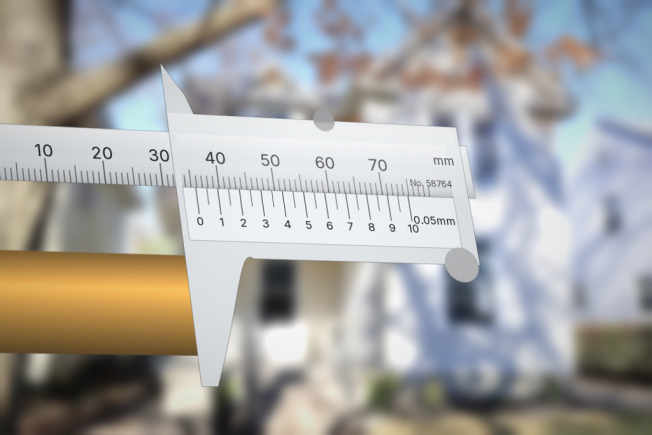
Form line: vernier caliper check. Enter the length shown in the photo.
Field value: 35.8 mm
